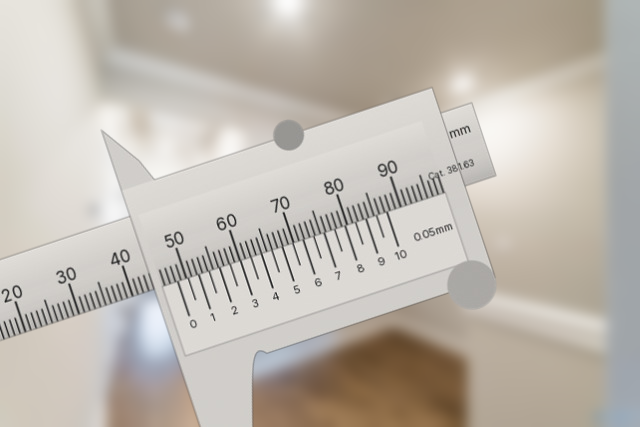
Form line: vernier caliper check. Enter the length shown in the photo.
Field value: 48.4 mm
